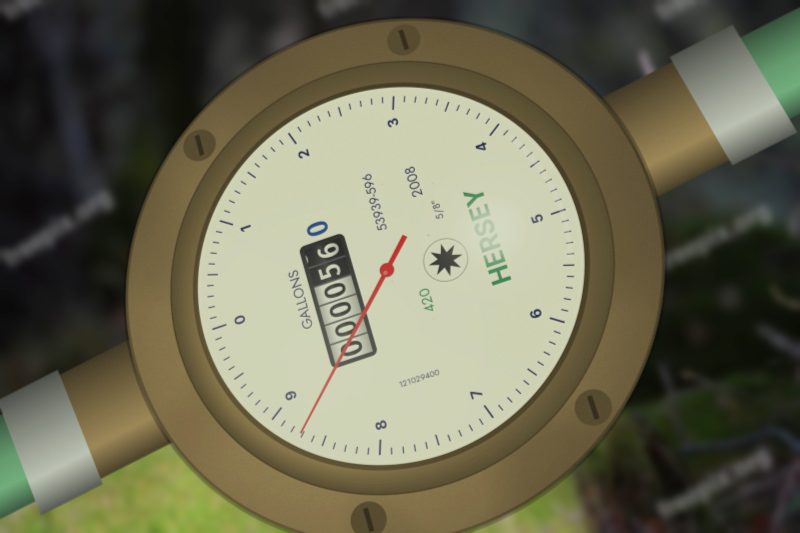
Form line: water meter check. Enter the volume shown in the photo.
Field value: 558.7 gal
